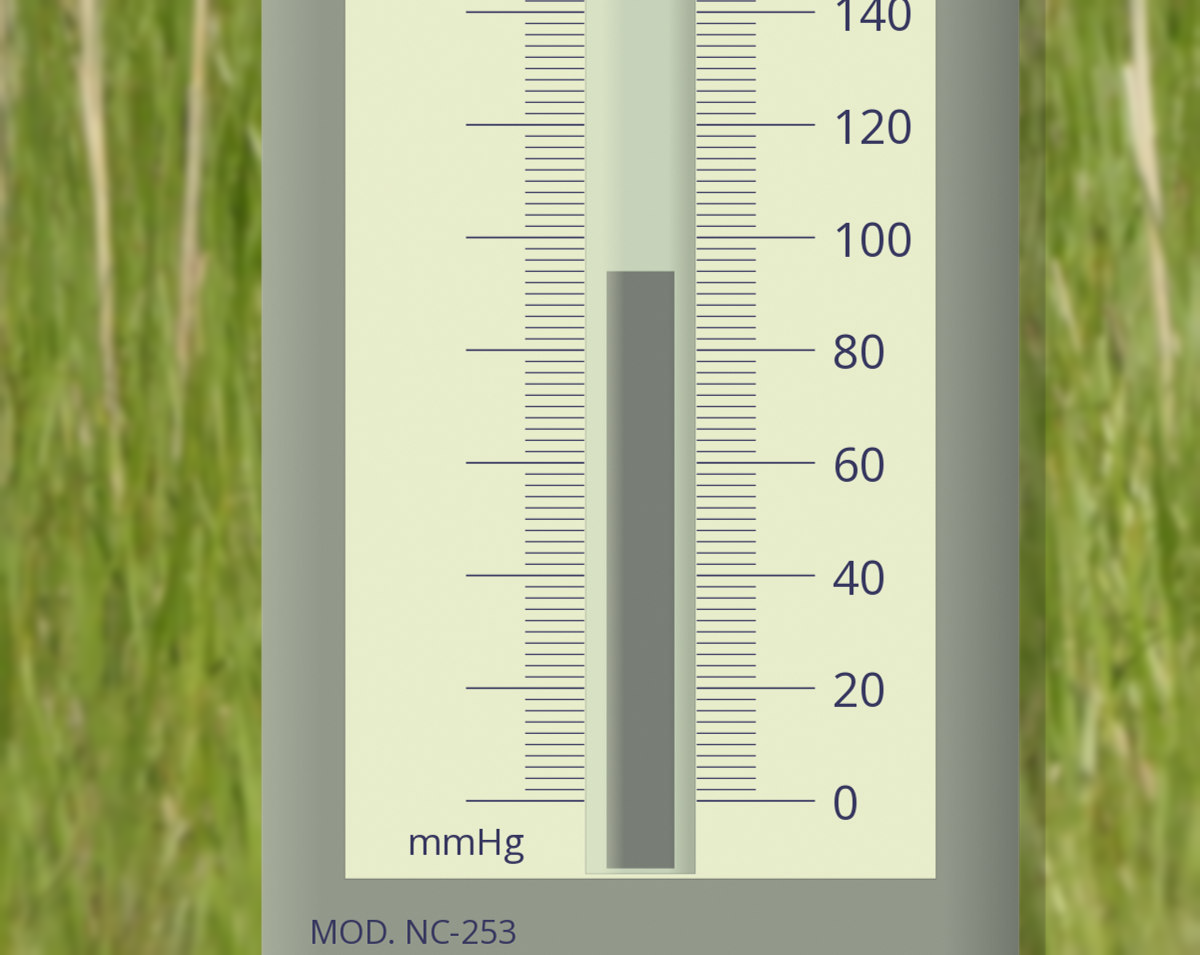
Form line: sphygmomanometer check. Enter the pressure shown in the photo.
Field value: 94 mmHg
